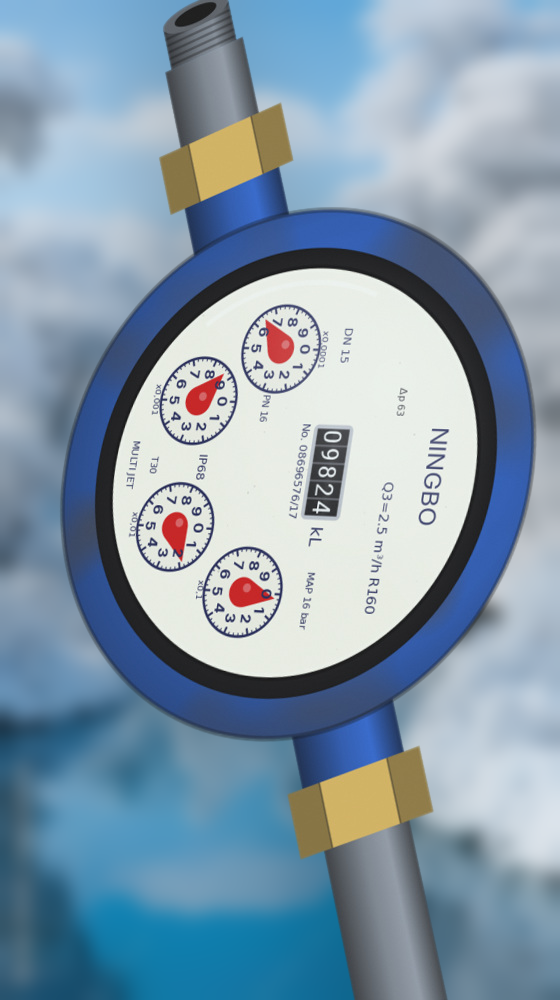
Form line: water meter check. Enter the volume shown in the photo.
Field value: 9824.0186 kL
